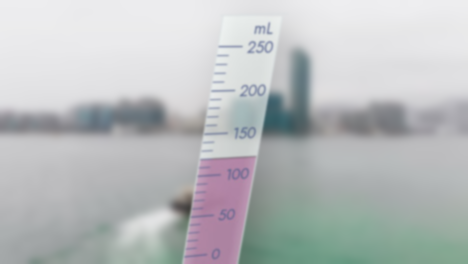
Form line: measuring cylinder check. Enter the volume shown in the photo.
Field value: 120 mL
